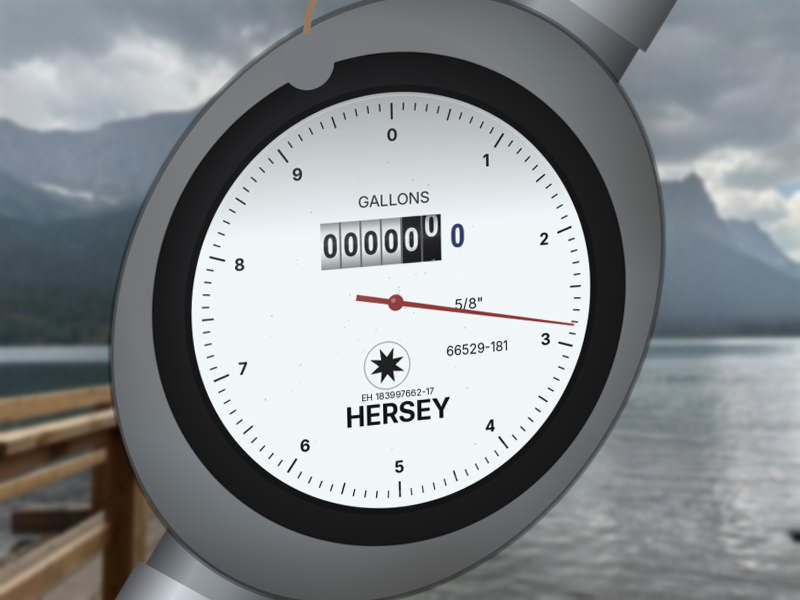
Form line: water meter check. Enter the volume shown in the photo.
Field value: 2.8 gal
